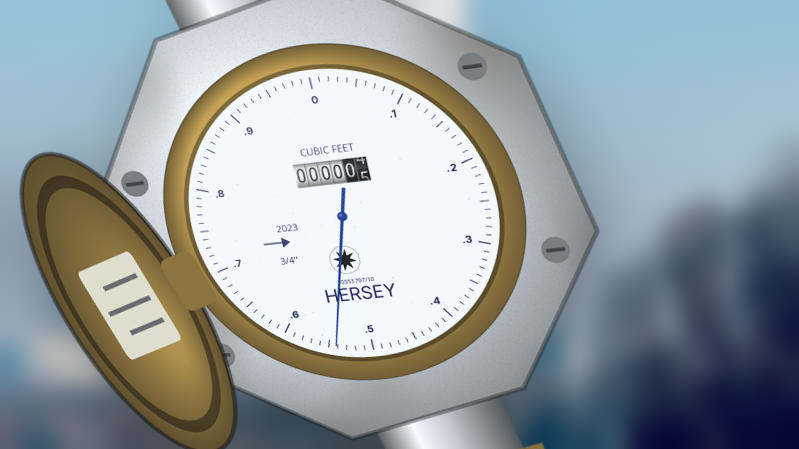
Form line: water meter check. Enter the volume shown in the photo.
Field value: 4.54 ft³
